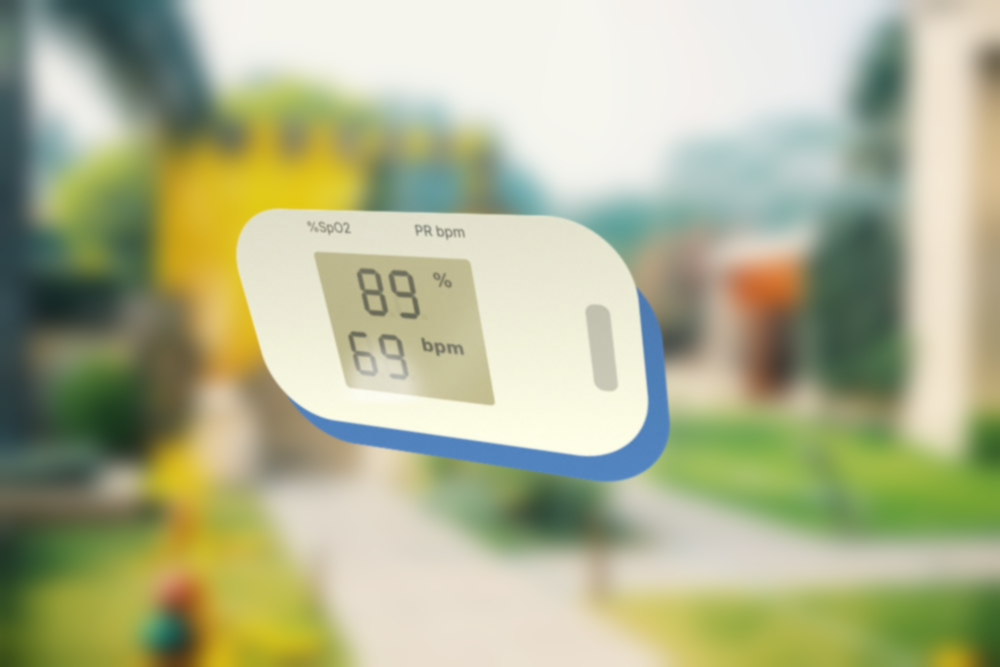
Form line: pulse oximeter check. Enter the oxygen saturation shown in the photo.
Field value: 89 %
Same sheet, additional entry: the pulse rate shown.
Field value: 69 bpm
